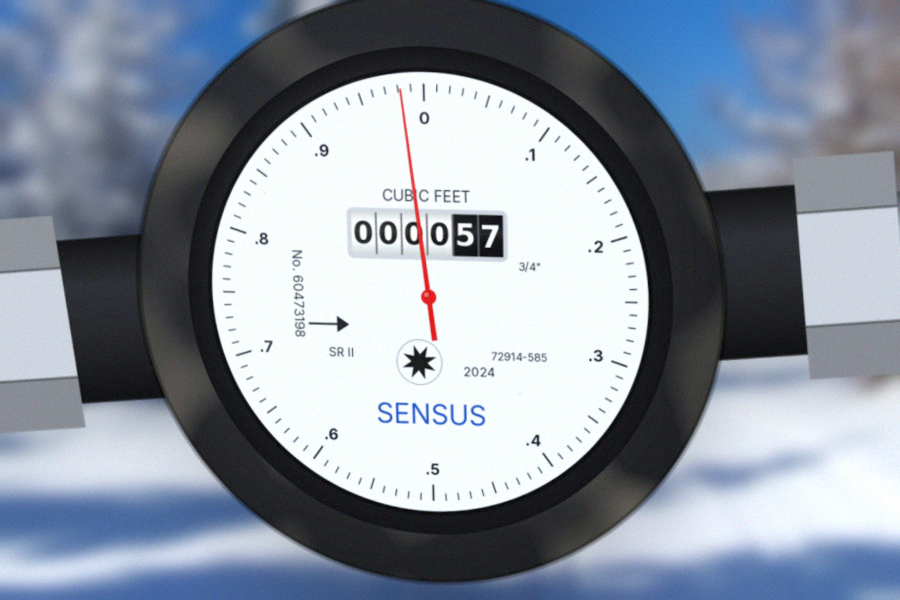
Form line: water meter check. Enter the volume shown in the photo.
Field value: 56.98 ft³
